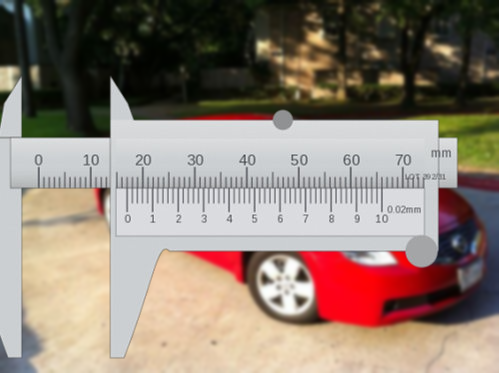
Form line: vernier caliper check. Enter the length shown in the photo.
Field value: 17.0 mm
